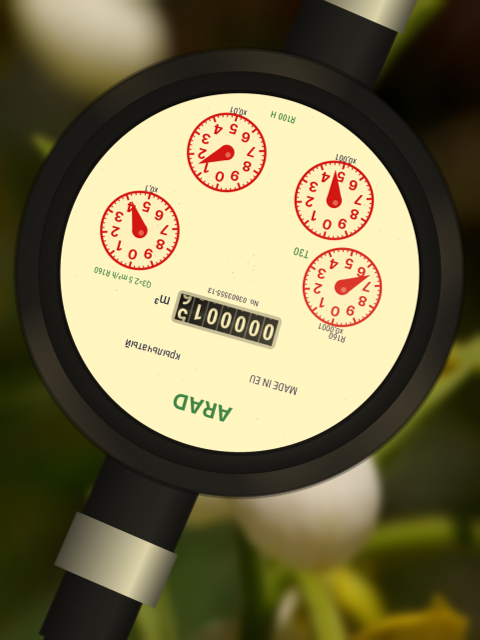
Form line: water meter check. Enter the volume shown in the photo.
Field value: 15.4146 m³
